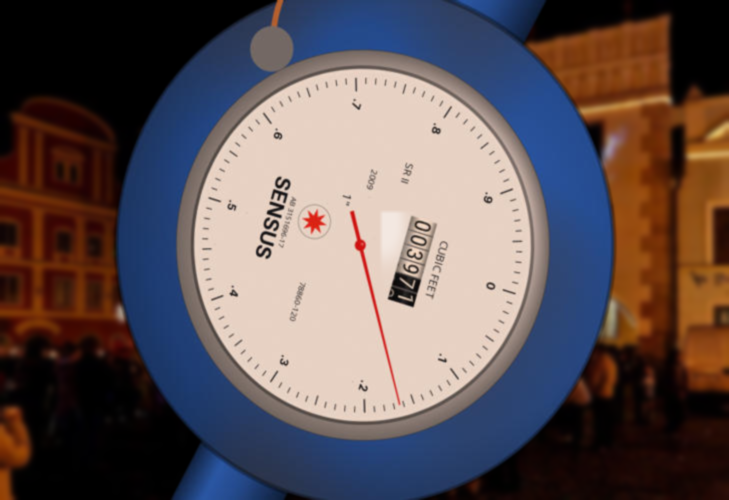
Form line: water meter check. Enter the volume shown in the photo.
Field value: 3971.16 ft³
